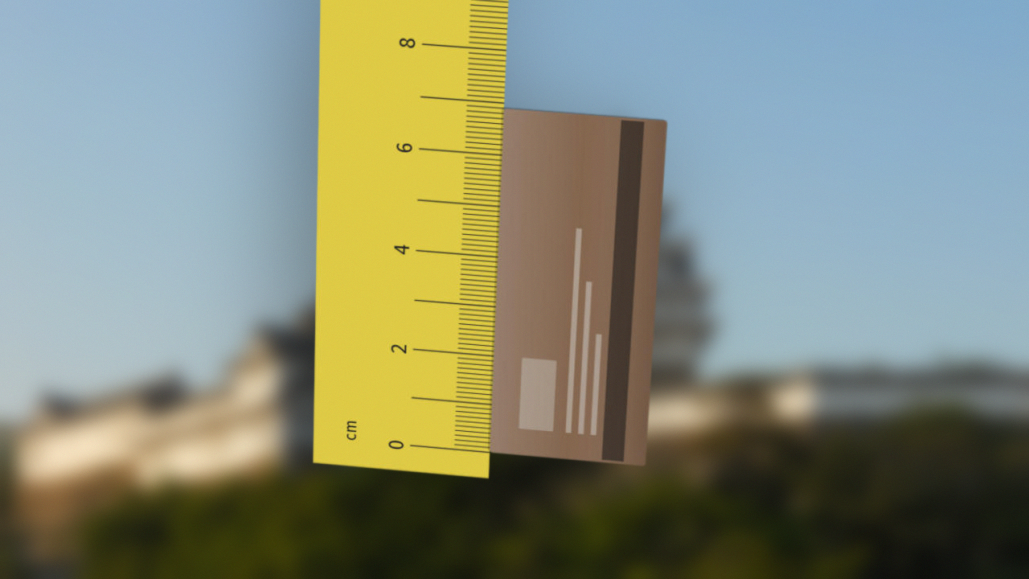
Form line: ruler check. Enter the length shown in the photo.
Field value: 6.9 cm
